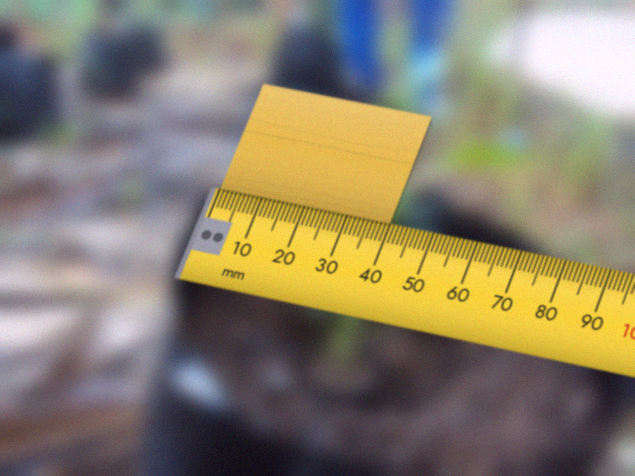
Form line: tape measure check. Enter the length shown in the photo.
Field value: 40 mm
